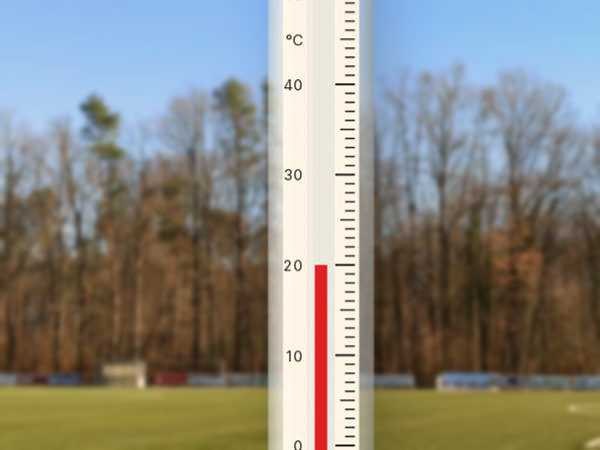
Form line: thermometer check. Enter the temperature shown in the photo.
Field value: 20 °C
